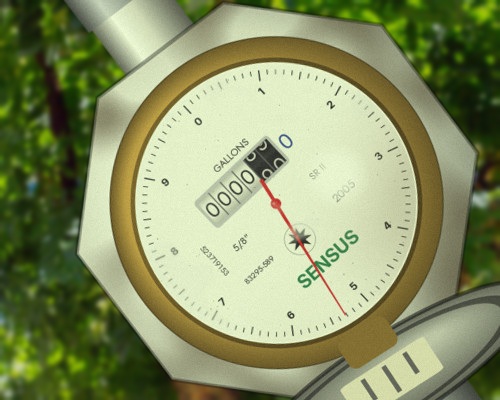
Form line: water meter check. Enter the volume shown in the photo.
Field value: 895.3 gal
